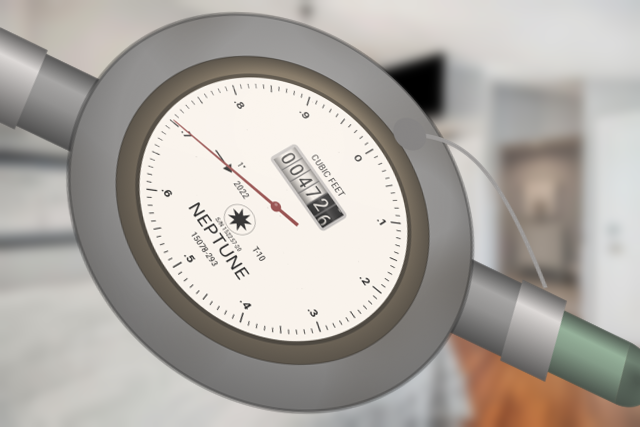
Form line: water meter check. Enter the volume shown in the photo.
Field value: 4725.70 ft³
